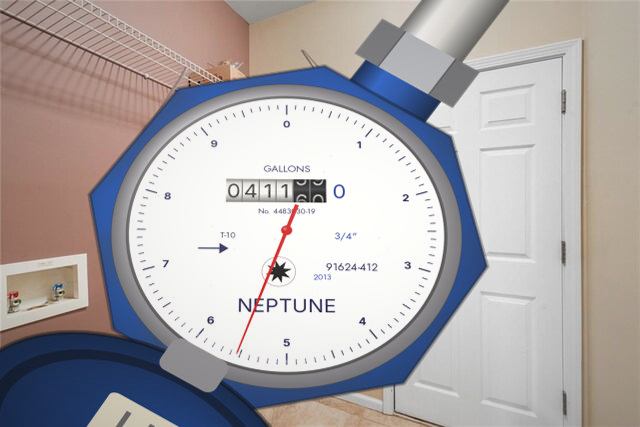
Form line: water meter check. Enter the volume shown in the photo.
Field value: 411595.5 gal
